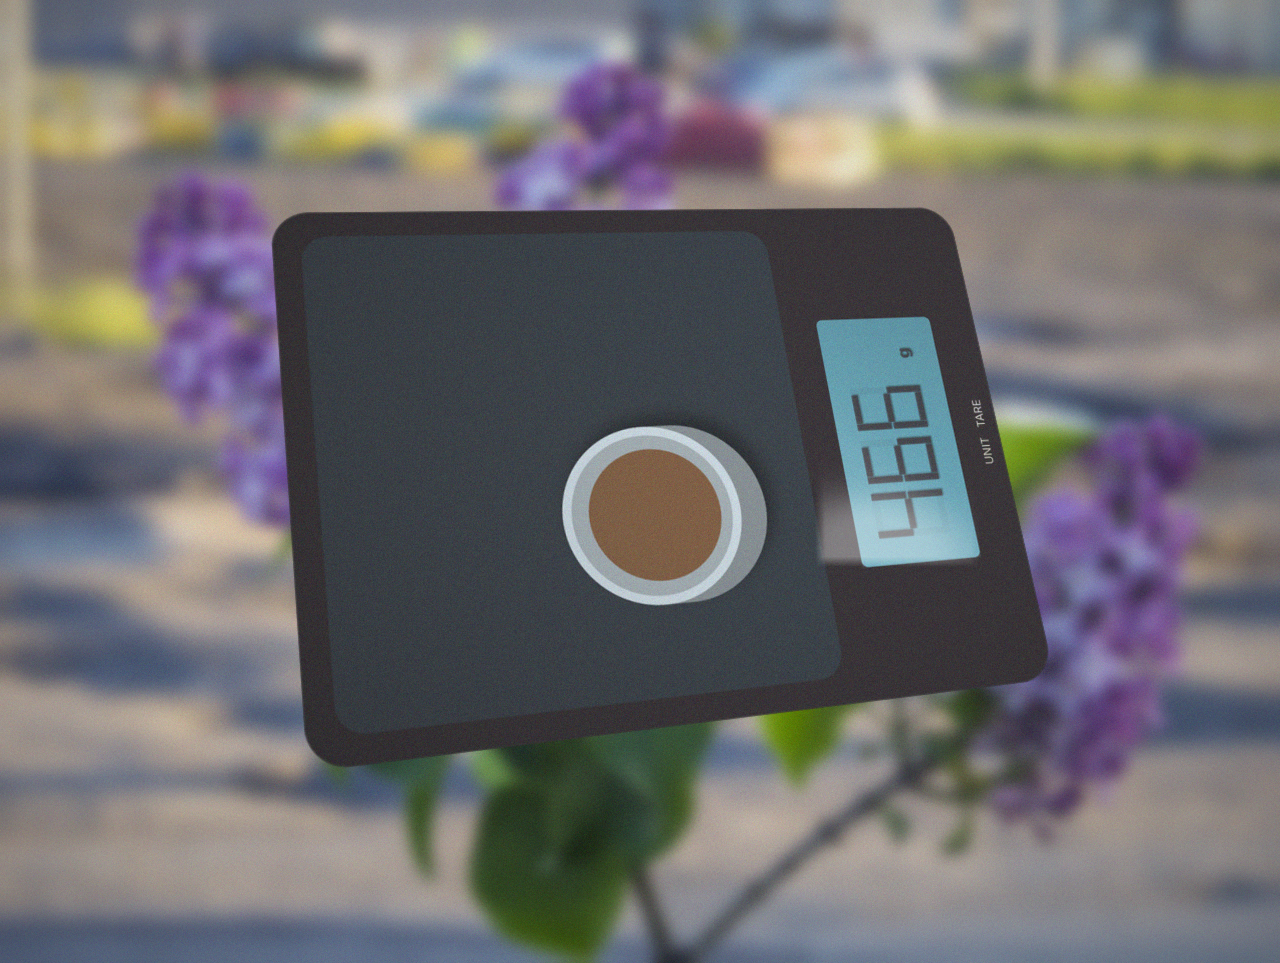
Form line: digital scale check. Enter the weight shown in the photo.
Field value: 466 g
